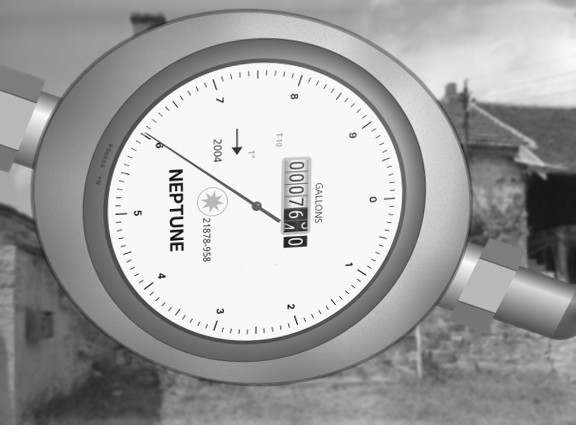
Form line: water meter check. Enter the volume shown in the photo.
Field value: 7636.0 gal
